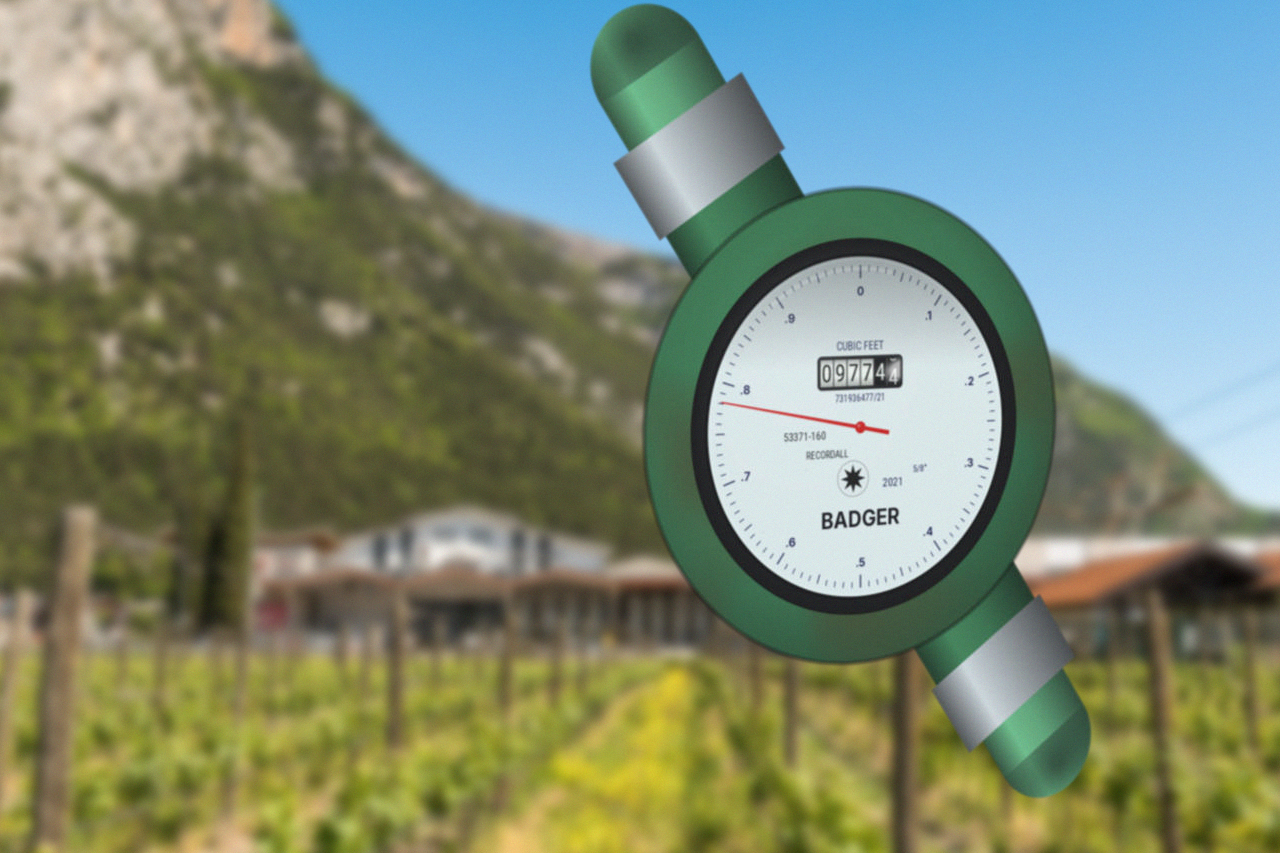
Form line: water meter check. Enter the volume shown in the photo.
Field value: 97743.78 ft³
